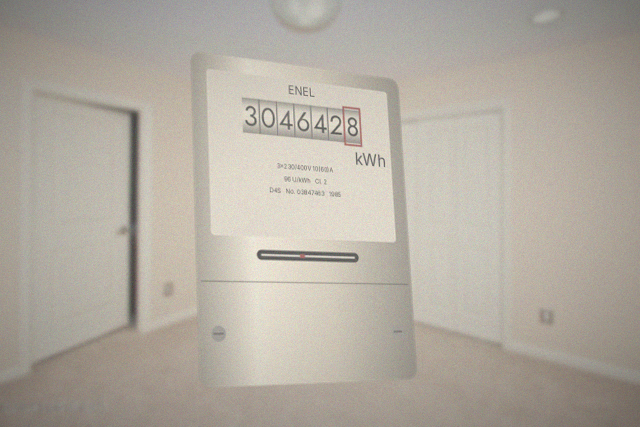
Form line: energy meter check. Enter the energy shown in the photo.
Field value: 304642.8 kWh
